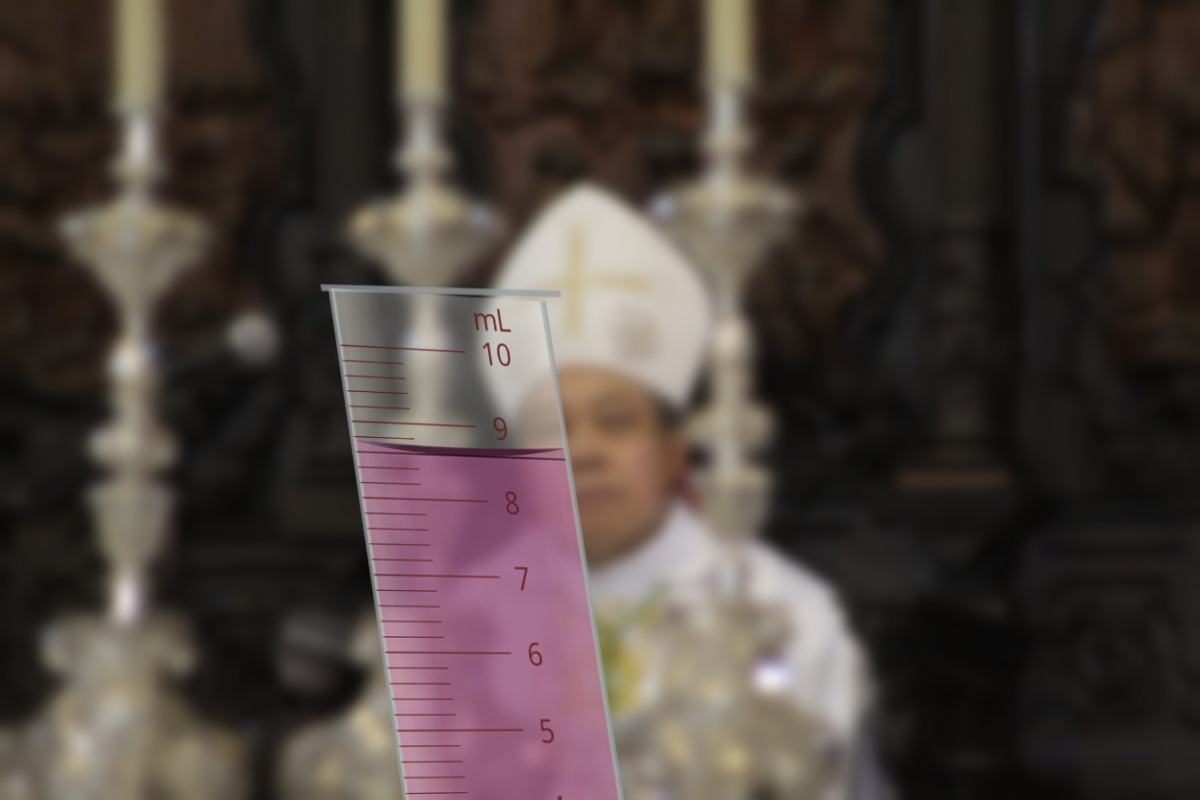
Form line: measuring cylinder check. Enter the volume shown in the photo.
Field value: 8.6 mL
